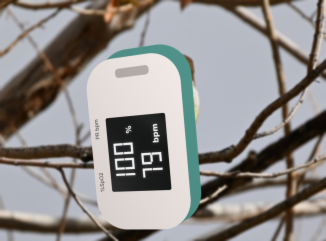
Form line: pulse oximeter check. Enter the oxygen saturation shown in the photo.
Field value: 100 %
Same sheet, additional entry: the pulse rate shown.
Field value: 79 bpm
